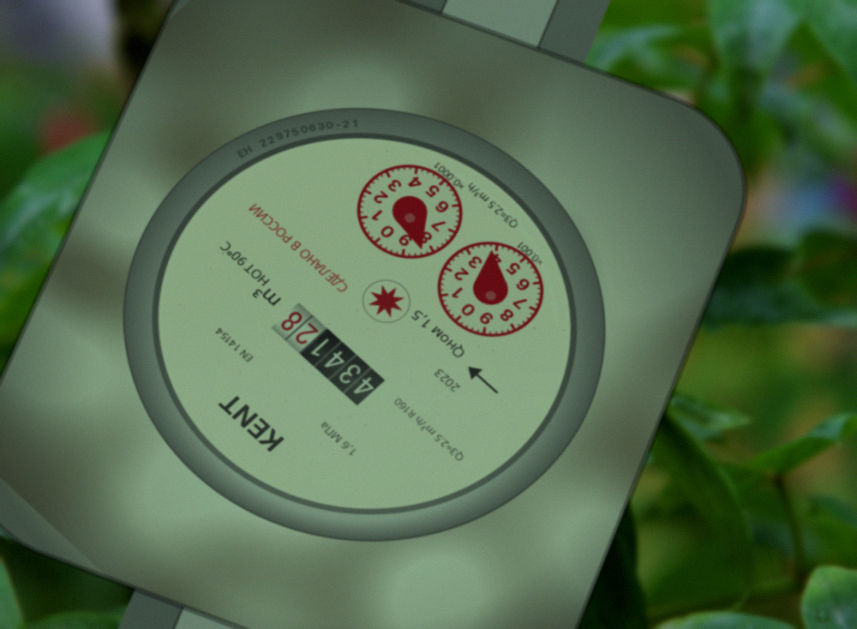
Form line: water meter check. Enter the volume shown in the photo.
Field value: 4341.2838 m³
